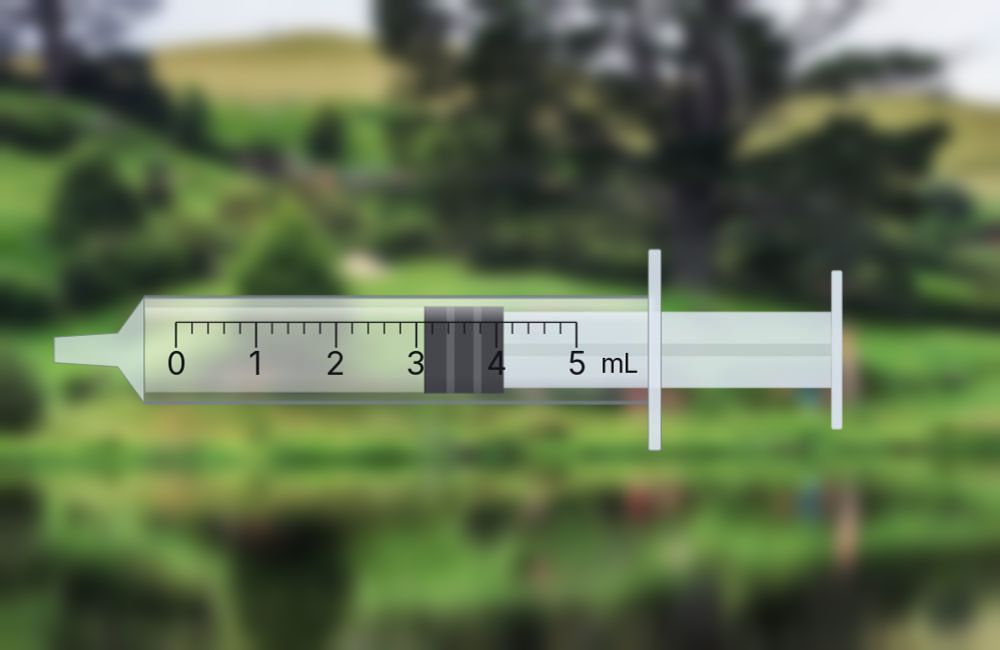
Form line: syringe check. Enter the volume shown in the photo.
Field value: 3.1 mL
